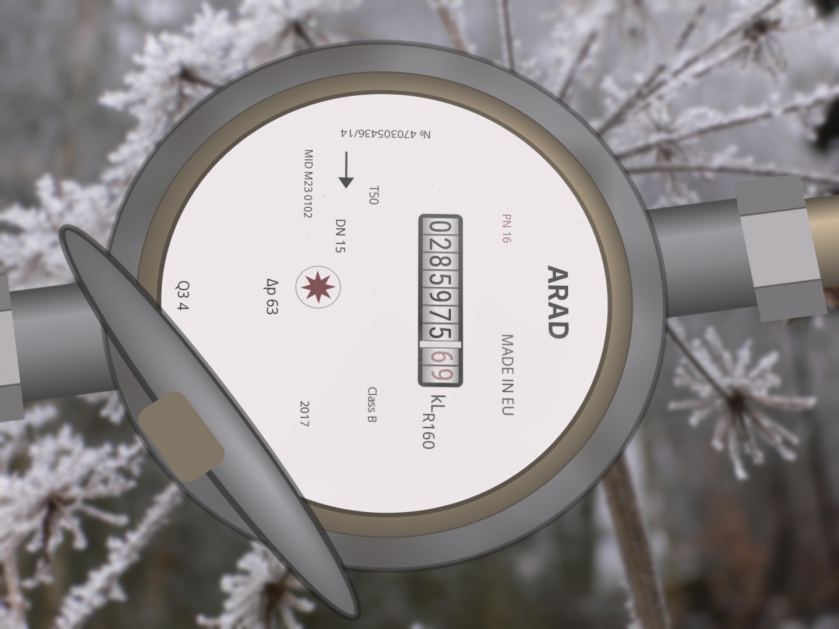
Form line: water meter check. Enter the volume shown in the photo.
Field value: 285975.69 kL
